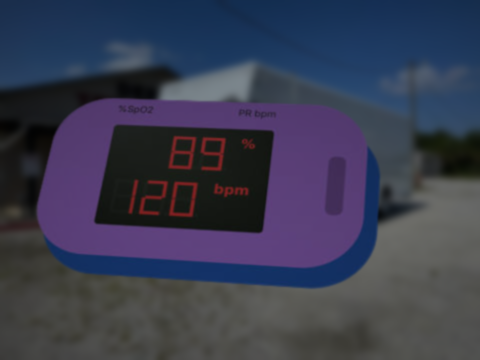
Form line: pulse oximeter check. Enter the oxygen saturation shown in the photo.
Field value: 89 %
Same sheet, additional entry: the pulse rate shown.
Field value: 120 bpm
